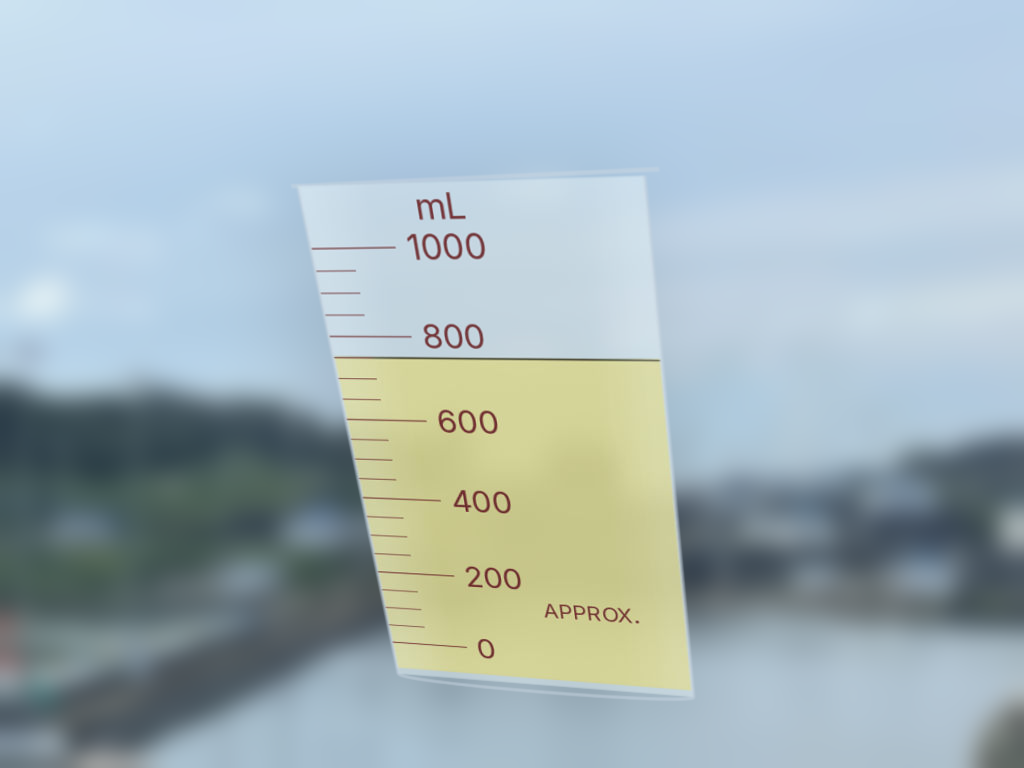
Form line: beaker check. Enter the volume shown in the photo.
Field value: 750 mL
